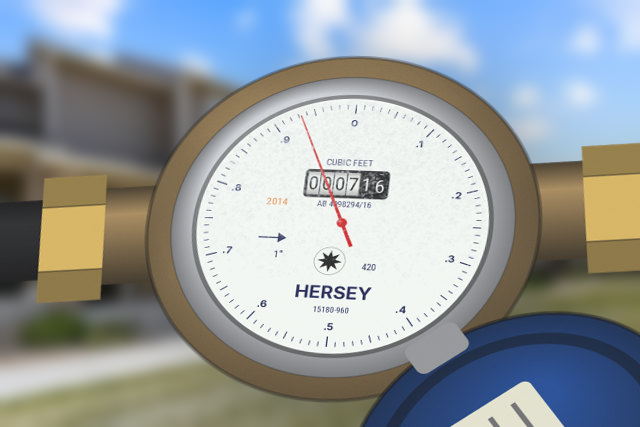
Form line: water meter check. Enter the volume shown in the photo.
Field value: 715.93 ft³
